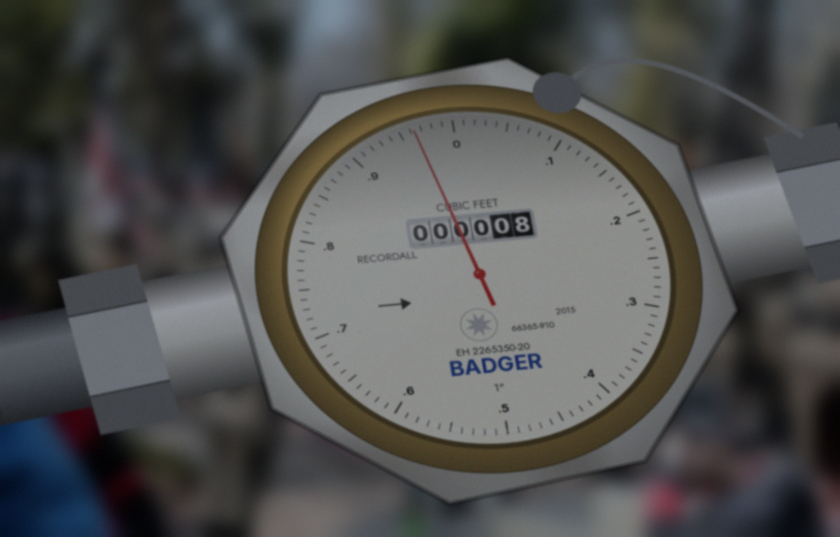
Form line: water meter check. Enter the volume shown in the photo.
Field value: 7.96 ft³
